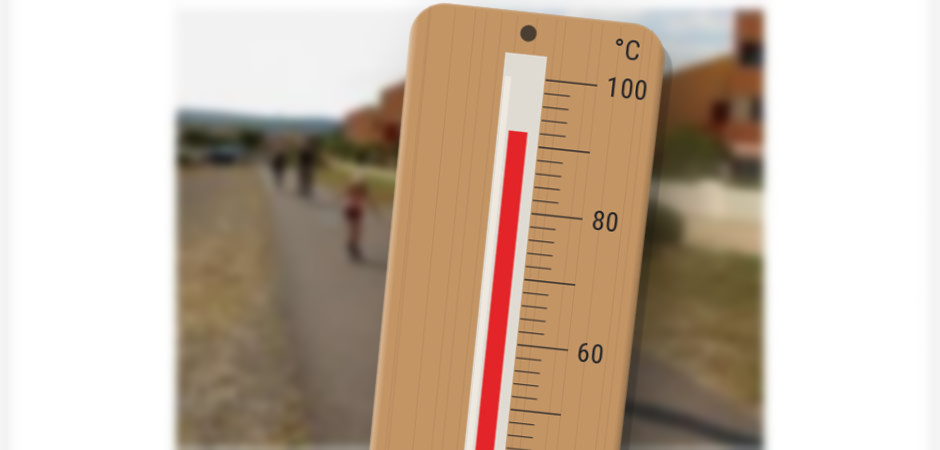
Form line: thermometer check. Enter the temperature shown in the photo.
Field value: 92 °C
